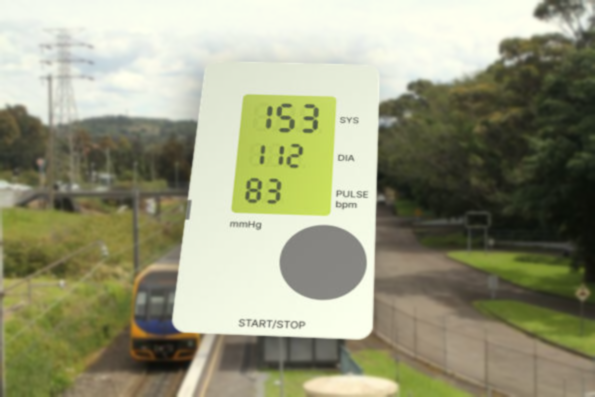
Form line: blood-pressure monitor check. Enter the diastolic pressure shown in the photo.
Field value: 112 mmHg
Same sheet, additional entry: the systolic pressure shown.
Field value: 153 mmHg
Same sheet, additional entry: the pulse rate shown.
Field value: 83 bpm
